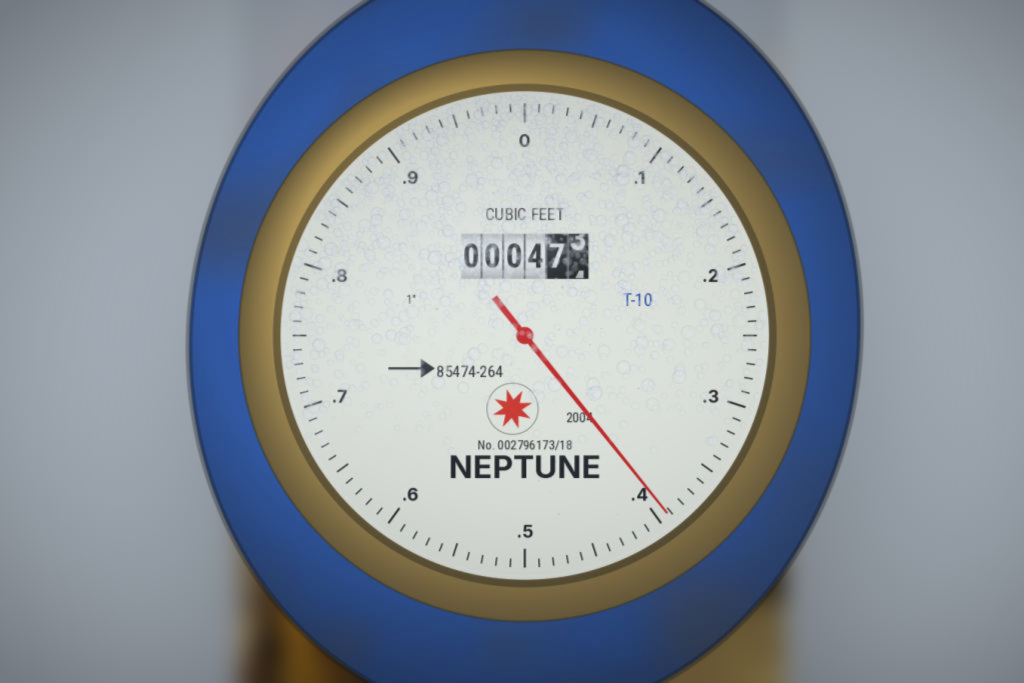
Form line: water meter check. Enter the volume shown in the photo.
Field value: 473.39 ft³
